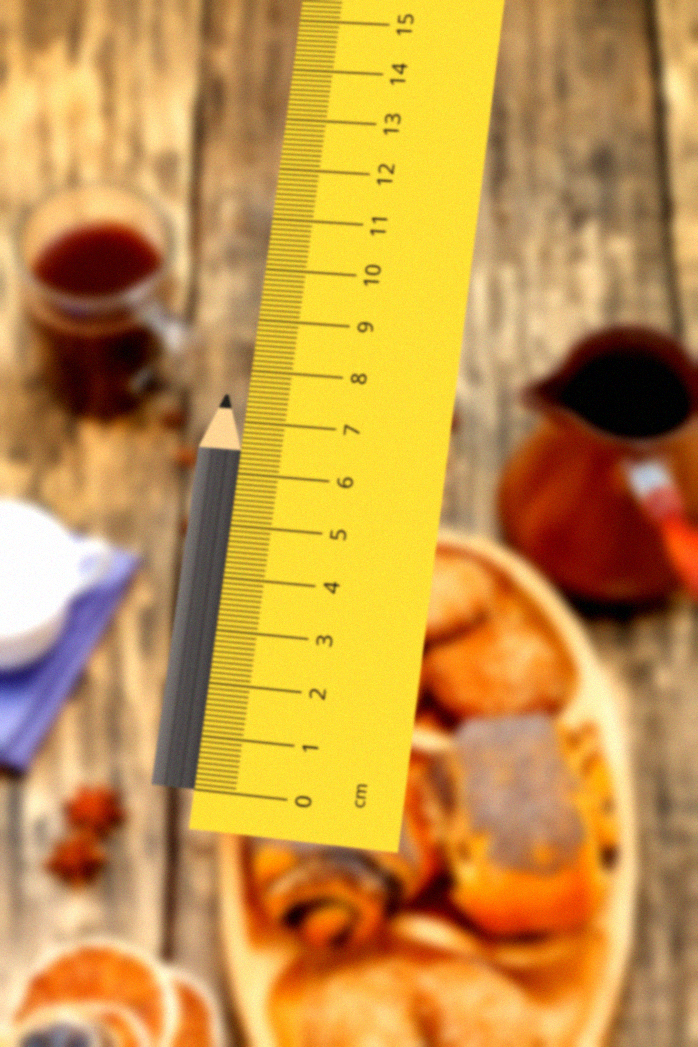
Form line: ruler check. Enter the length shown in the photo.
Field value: 7.5 cm
